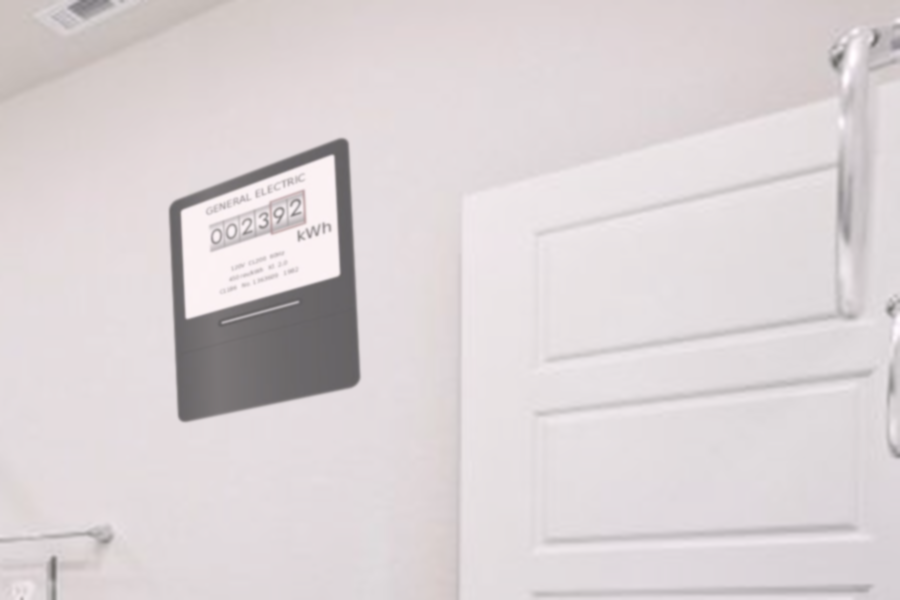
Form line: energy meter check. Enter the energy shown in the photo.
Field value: 23.92 kWh
